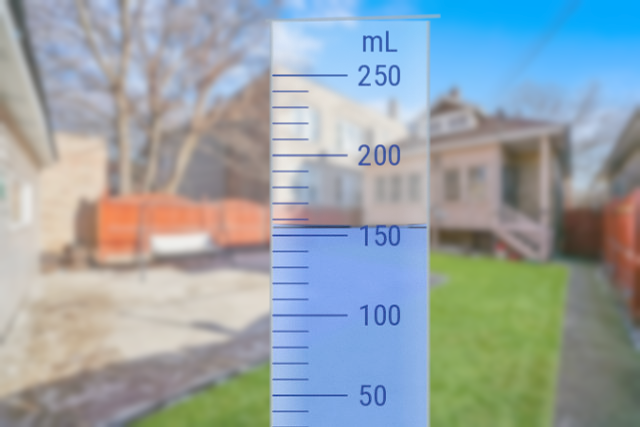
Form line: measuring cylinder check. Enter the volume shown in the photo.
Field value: 155 mL
